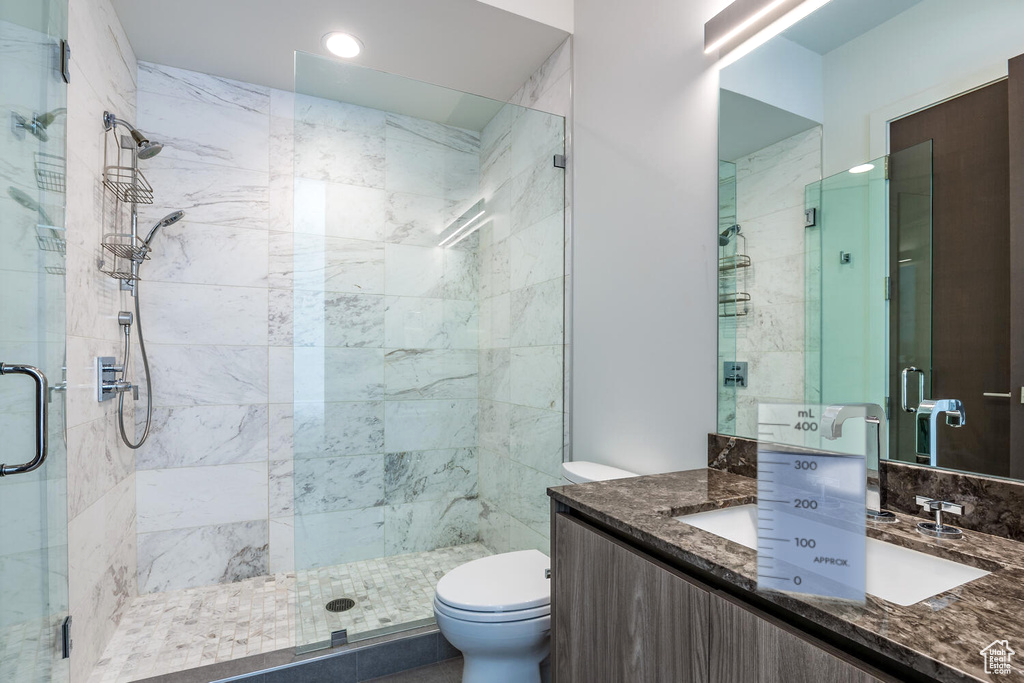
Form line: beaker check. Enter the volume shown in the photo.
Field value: 325 mL
